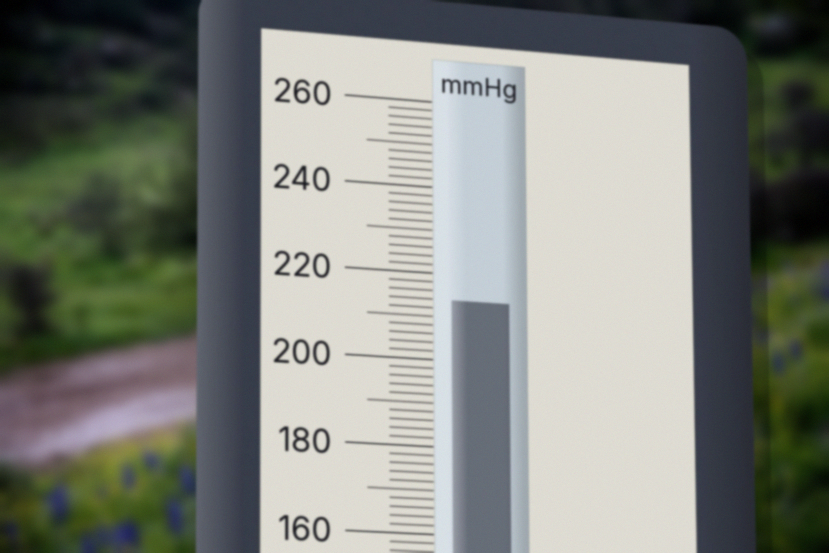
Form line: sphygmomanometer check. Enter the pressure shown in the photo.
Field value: 214 mmHg
